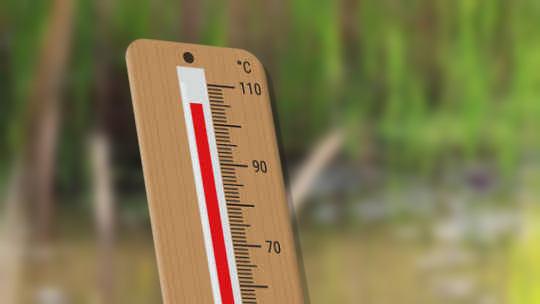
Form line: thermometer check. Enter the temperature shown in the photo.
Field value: 105 °C
